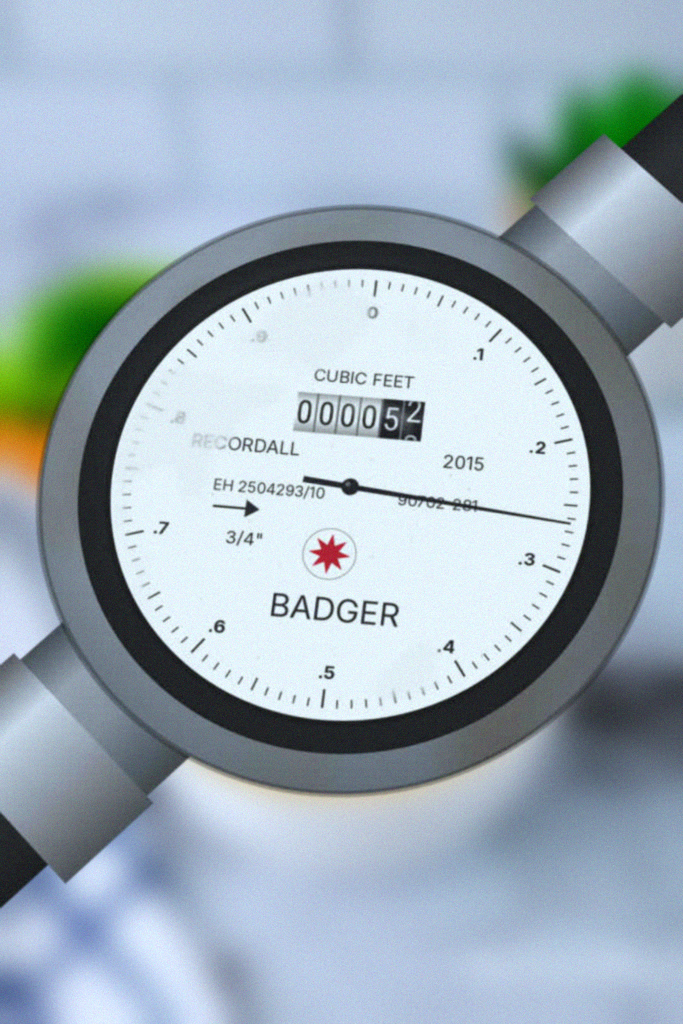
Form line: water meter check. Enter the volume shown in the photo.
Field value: 52.26 ft³
